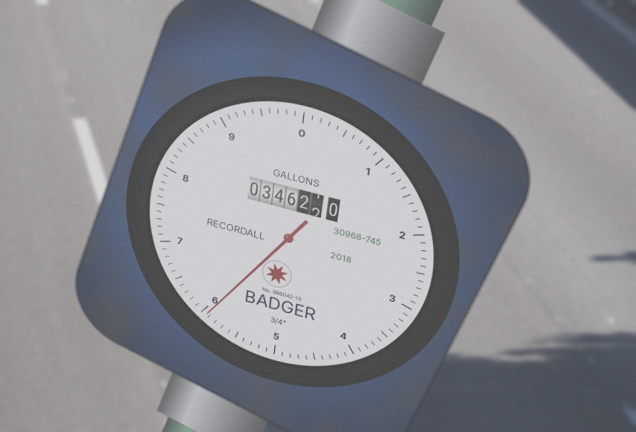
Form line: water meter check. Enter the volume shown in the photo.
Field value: 346215.9 gal
